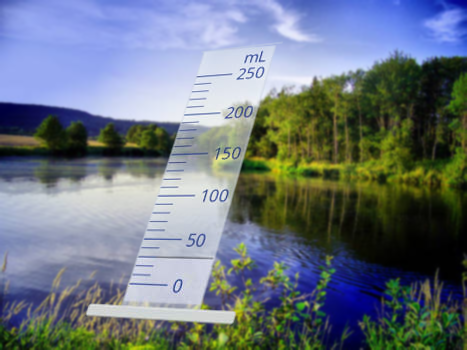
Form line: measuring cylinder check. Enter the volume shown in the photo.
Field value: 30 mL
